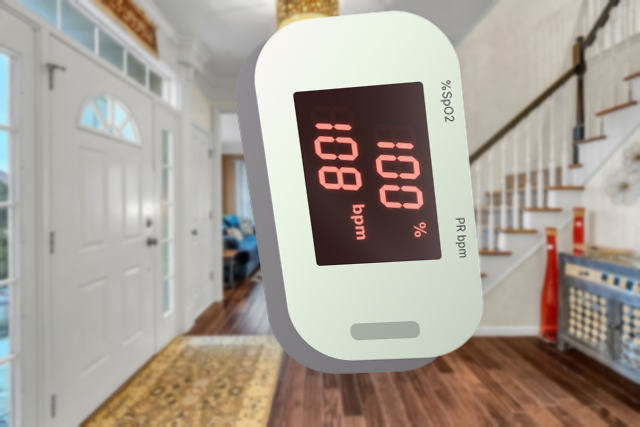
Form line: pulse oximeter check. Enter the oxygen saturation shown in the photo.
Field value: 100 %
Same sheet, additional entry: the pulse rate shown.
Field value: 108 bpm
